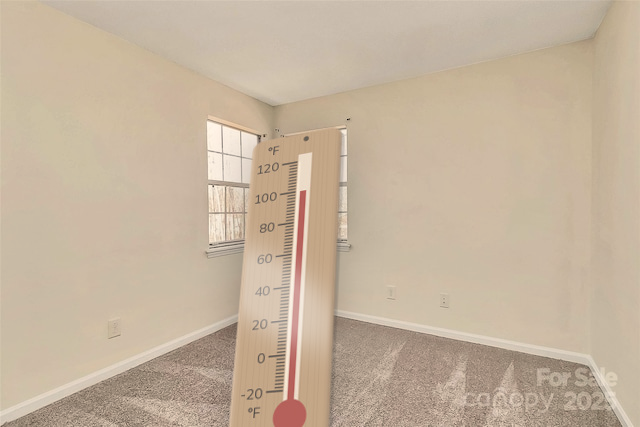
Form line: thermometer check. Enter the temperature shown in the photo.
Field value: 100 °F
